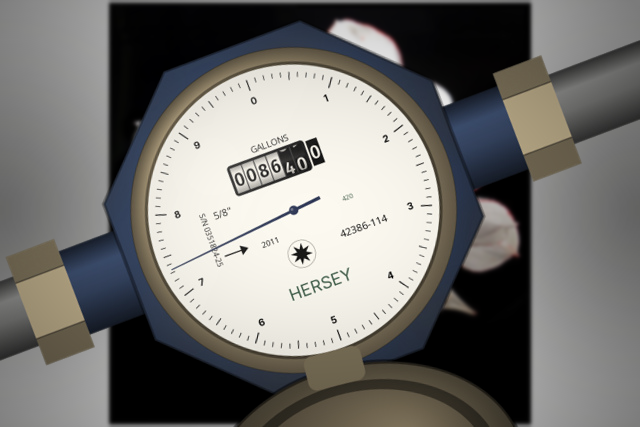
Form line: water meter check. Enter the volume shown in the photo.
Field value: 86397.3 gal
